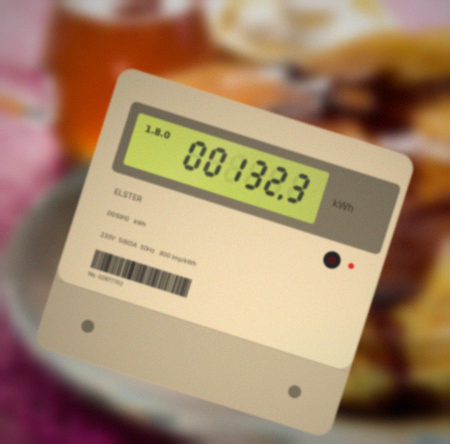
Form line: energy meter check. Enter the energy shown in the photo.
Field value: 132.3 kWh
